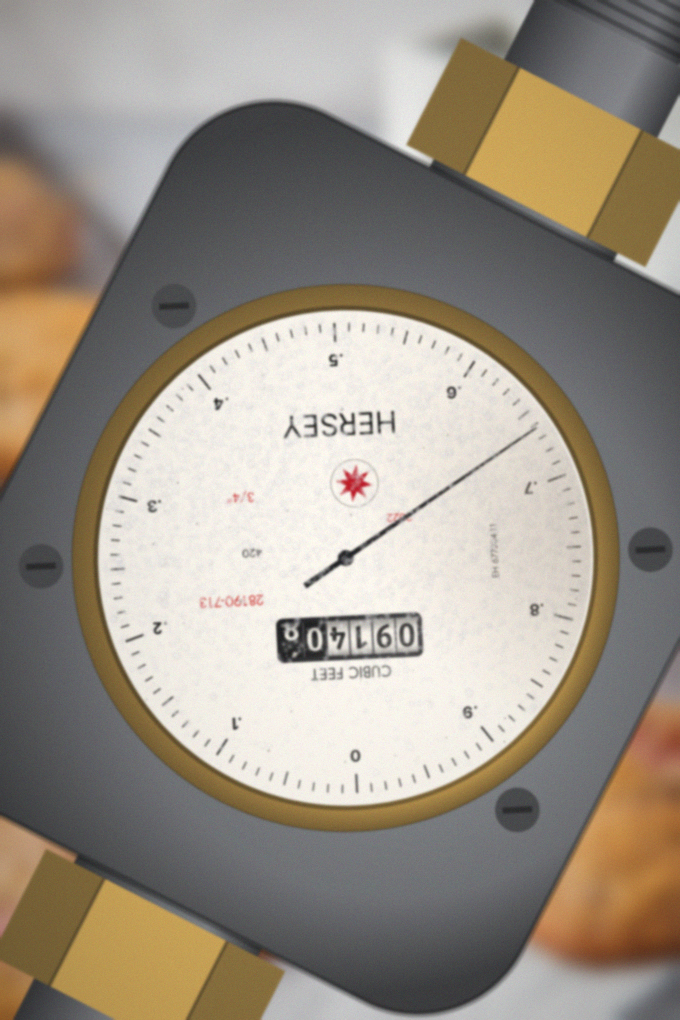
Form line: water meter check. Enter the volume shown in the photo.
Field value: 91407.66 ft³
